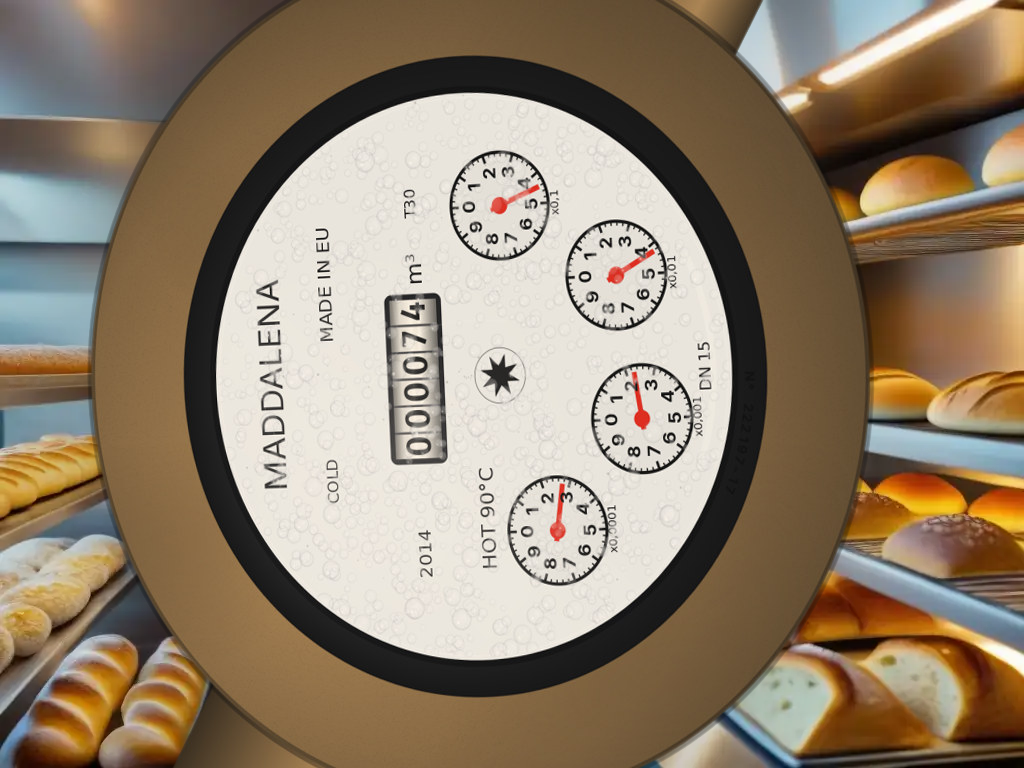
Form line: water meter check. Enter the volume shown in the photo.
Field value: 74.4422 m³
